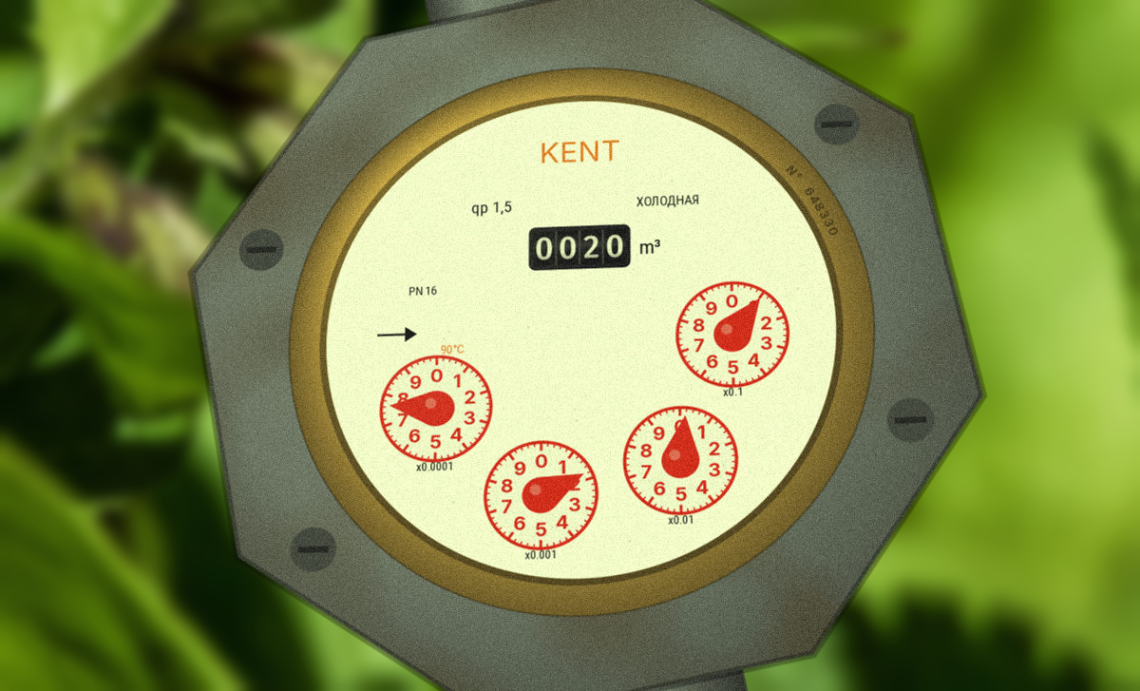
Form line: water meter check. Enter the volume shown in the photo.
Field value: 20.1017 m³
